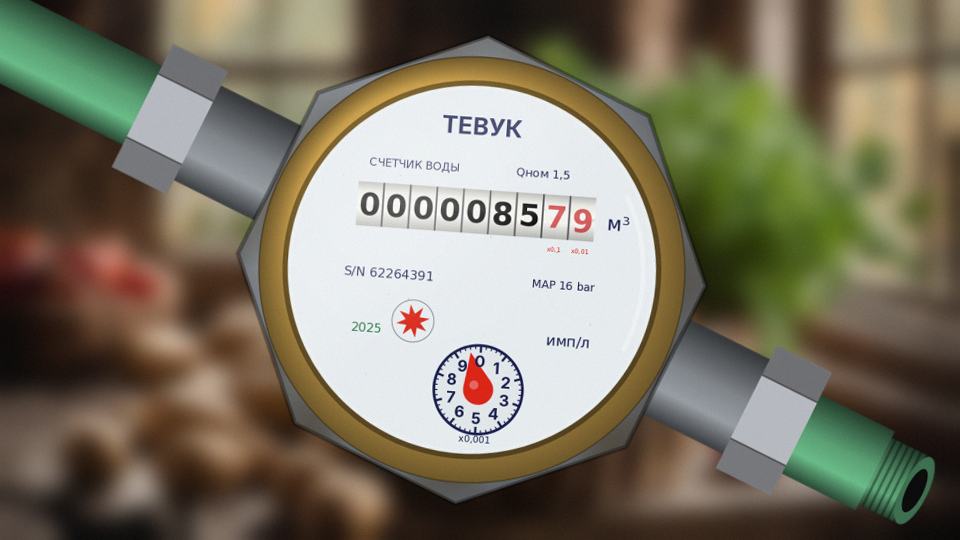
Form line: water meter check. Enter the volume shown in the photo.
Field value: 85.789 m³
